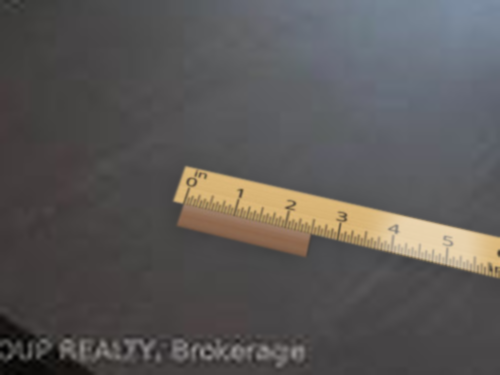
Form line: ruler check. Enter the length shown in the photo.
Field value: 2.5 in
